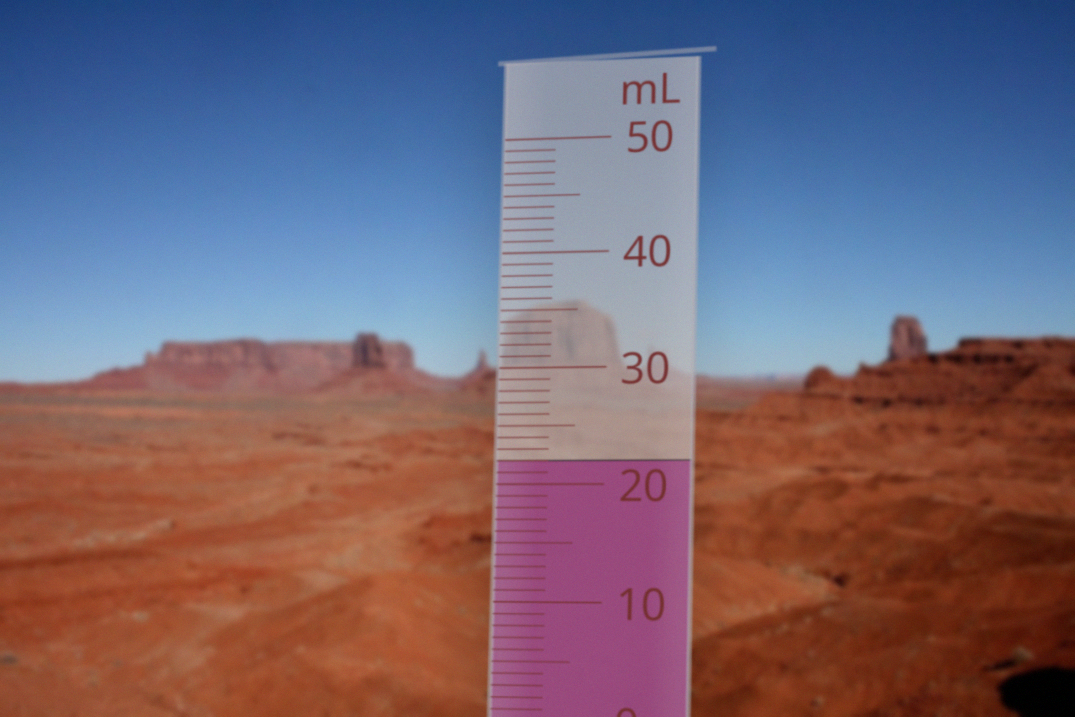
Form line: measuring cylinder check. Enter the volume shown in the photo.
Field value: 22 mL
